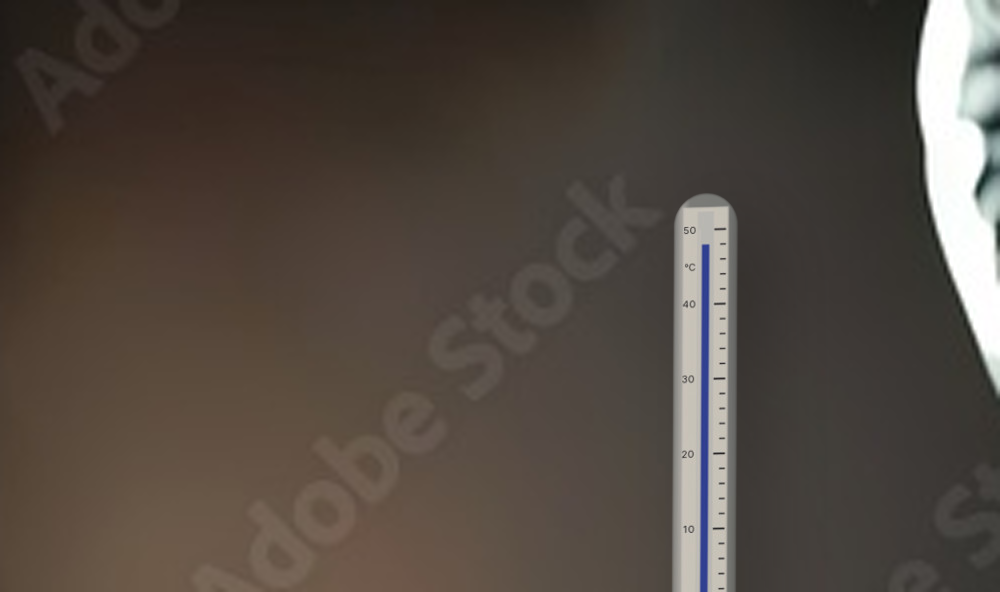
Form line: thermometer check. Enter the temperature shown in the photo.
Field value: 48 °C
